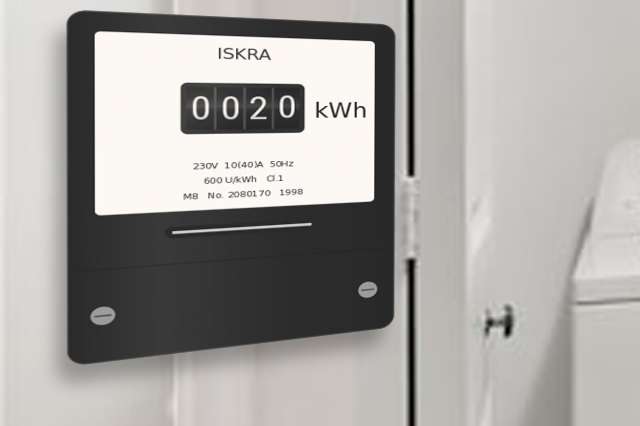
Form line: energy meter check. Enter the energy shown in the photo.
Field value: 20 kWh
